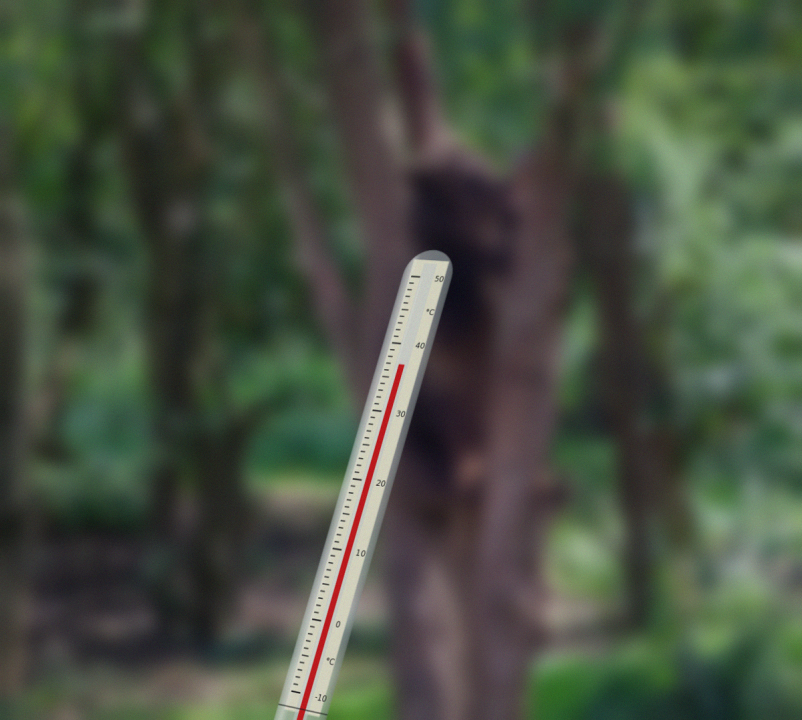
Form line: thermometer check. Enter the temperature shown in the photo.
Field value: 37 °C
